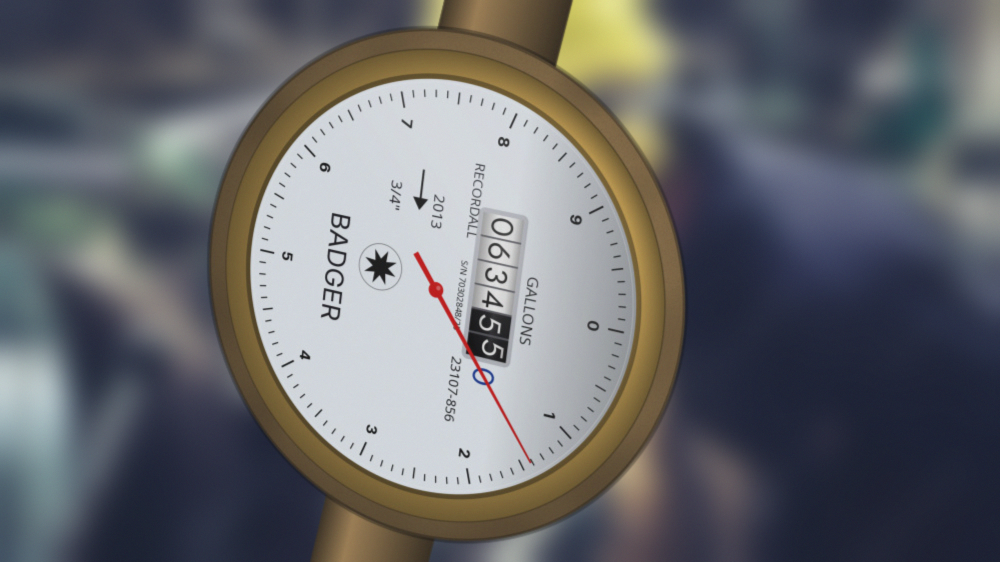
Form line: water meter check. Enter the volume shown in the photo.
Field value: 634551.4 gal
